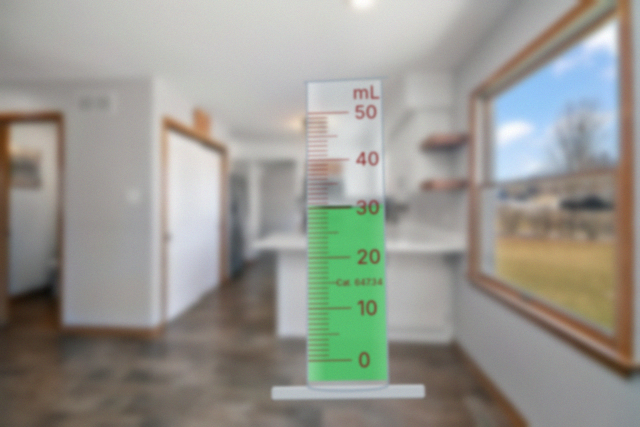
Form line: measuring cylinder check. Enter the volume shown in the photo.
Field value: 30 mL
